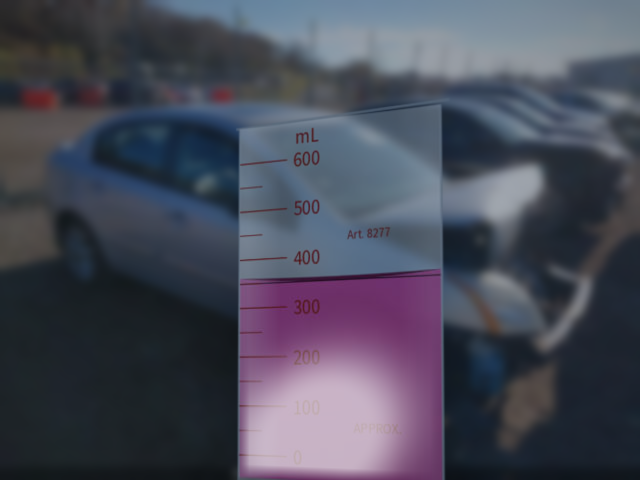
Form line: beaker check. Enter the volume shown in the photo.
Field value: 350 mL
